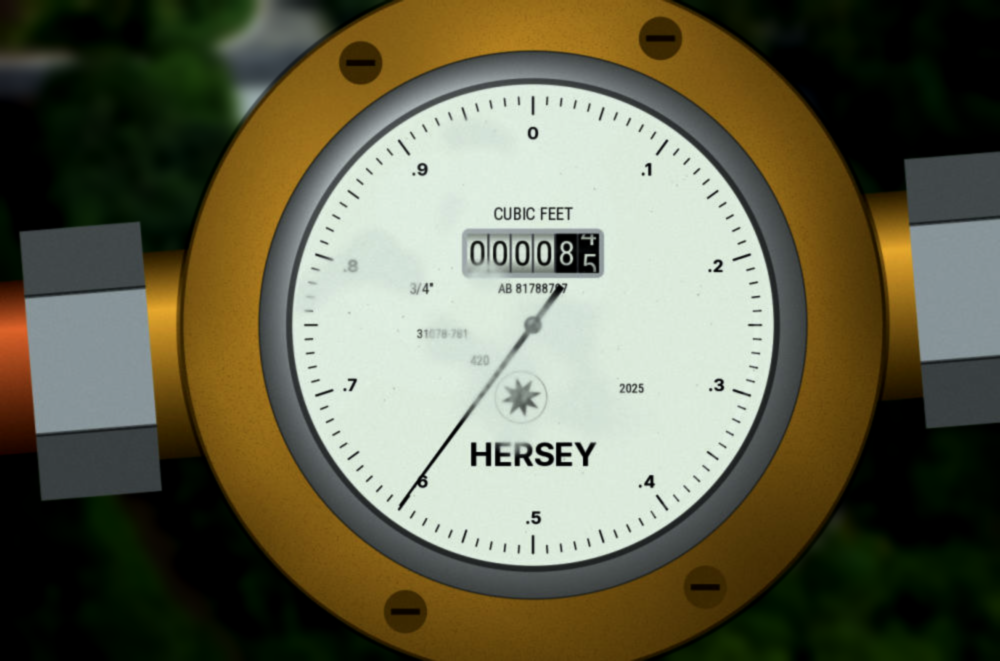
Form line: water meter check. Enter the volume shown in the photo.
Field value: 84.60 ft³
